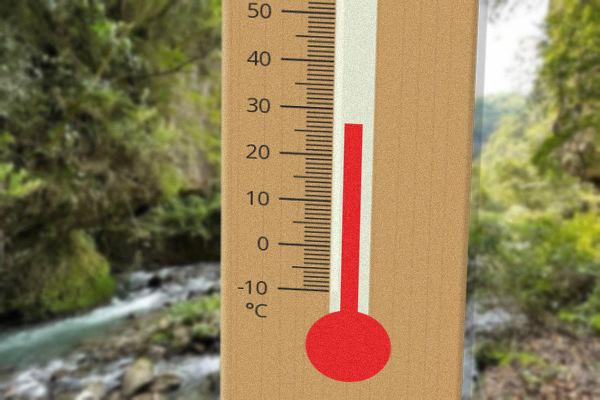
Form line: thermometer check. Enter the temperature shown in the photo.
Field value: 27 °C
